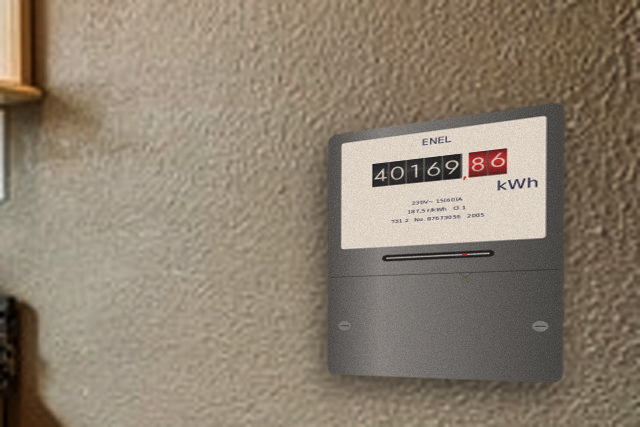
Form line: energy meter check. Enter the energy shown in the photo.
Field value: 40169.86 kWh
